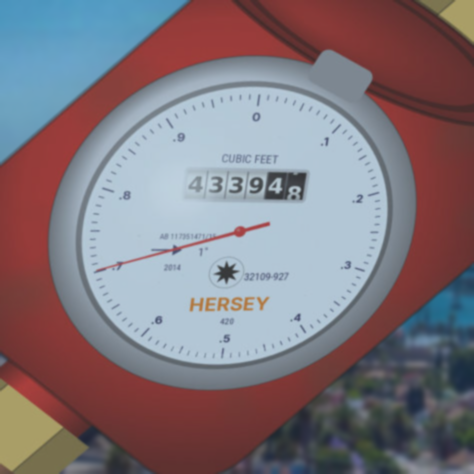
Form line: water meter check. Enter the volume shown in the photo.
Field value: 433947.70 ft³
